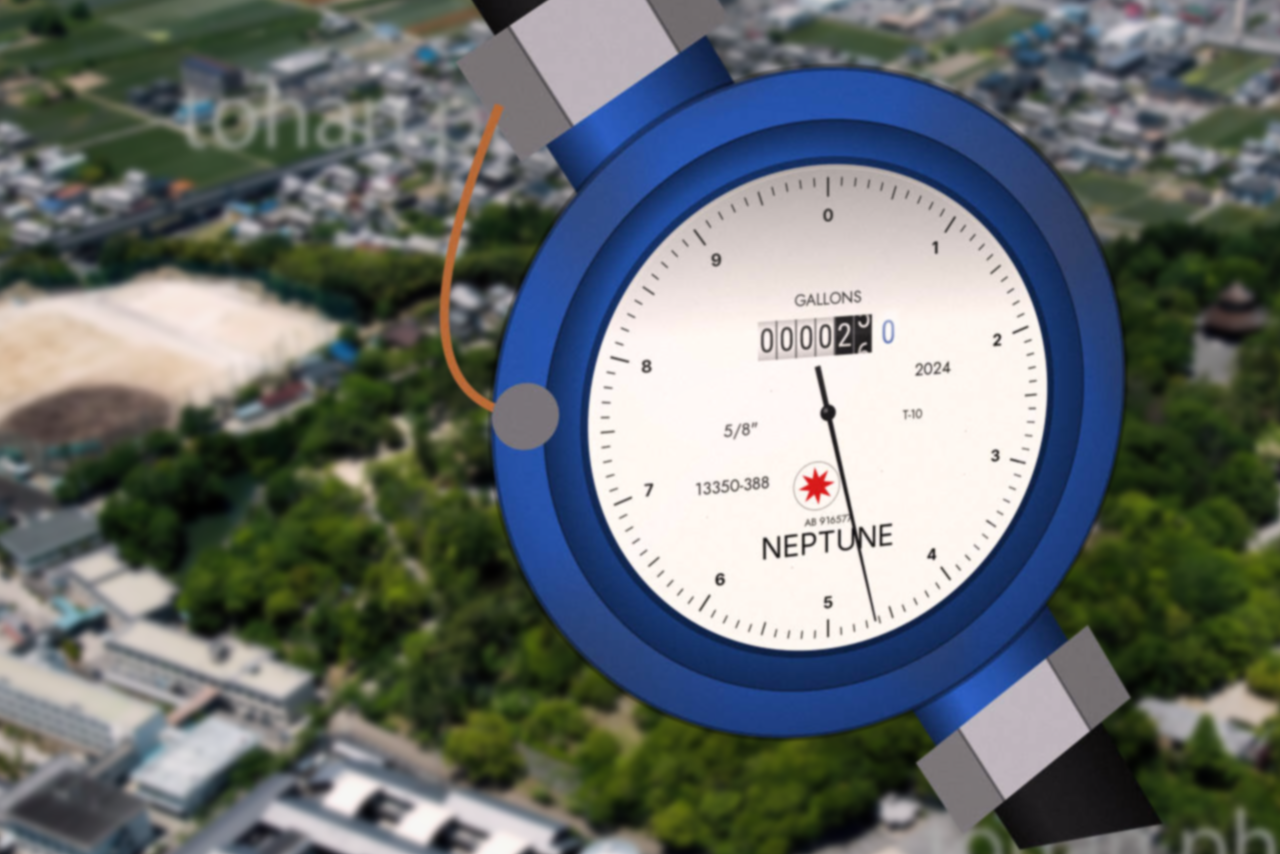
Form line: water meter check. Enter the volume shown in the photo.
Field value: 254.6 gal
